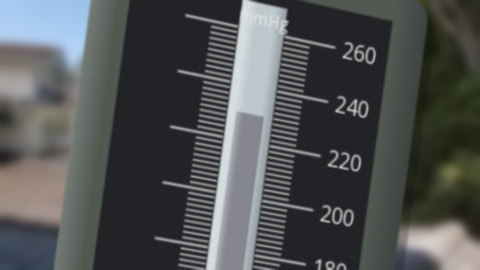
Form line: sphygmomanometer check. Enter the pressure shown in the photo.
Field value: 230 mmHg
